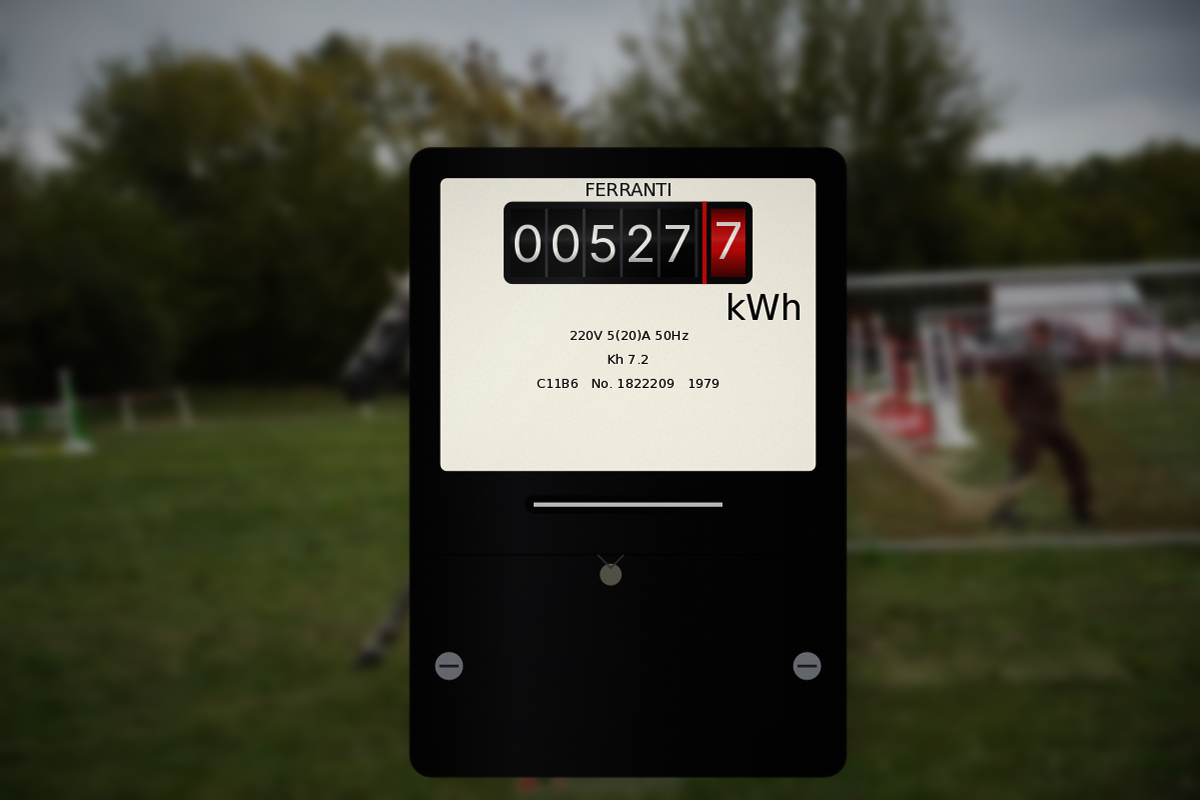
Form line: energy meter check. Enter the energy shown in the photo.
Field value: 527.7 kWh
